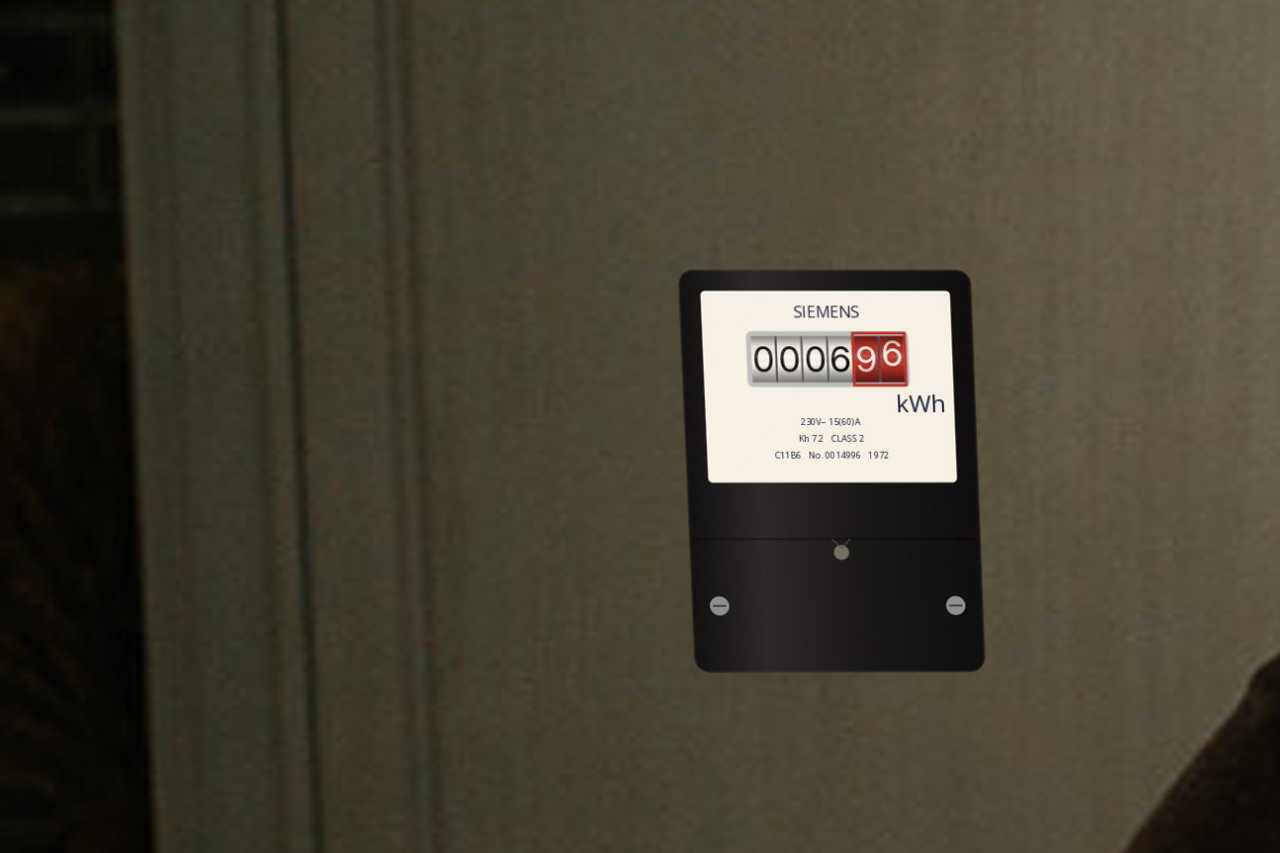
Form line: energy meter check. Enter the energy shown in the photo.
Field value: 6.96 kWh
